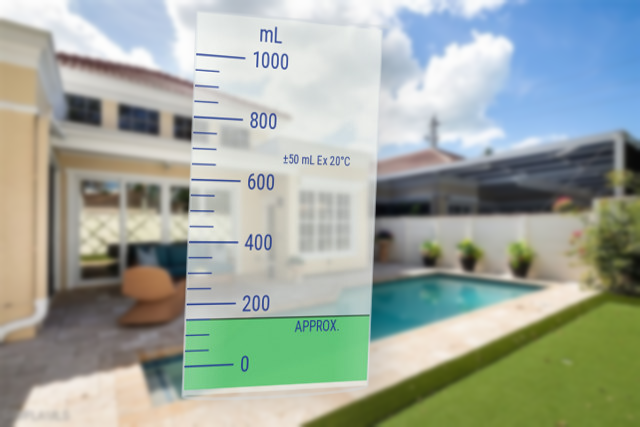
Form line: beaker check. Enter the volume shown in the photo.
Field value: 150 mL
